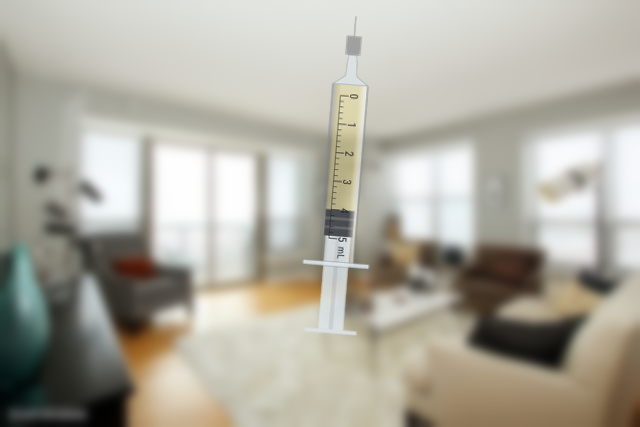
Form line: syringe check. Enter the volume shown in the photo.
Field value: 4 mL
